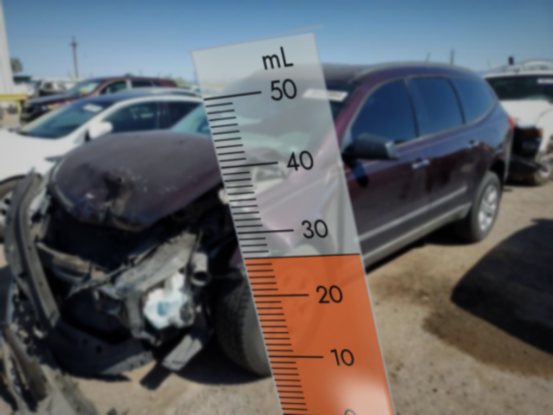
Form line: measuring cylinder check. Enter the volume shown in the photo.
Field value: 26 mL
